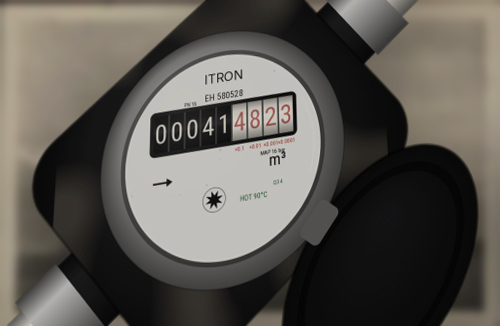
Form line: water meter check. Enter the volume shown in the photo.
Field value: 41.4823 m³
